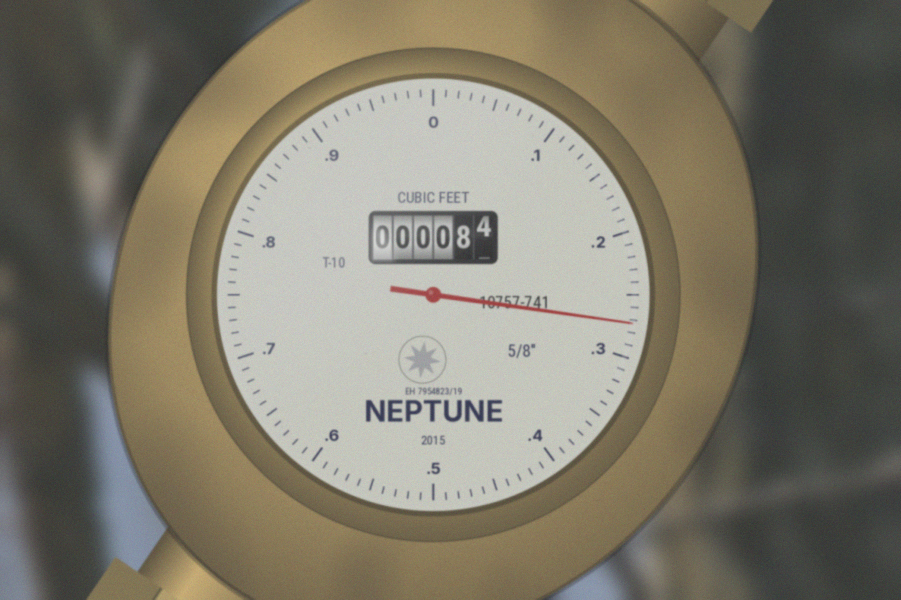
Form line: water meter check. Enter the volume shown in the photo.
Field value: 84.27 ft³
